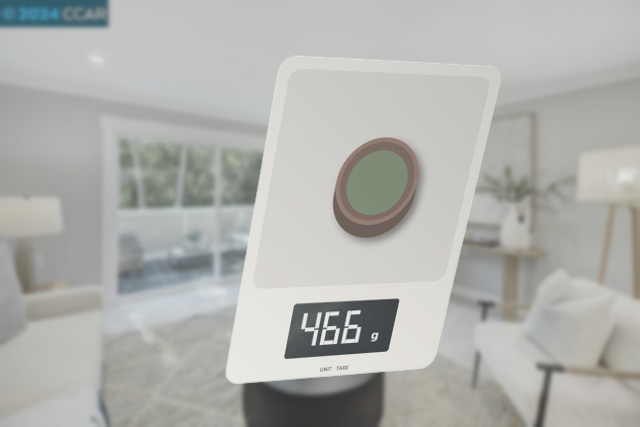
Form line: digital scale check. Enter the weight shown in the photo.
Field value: 466 g
